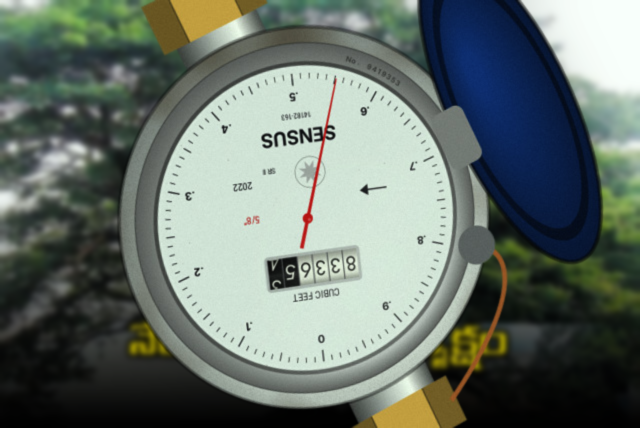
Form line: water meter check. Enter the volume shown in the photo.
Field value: 833653.55 ft³
